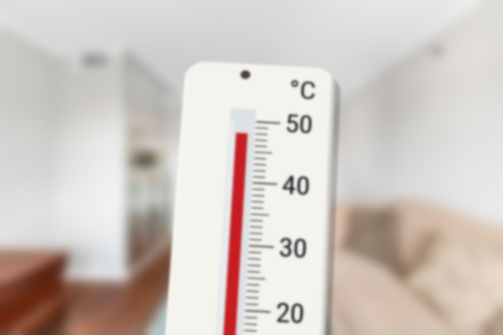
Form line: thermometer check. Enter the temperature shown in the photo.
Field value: 48 °C
